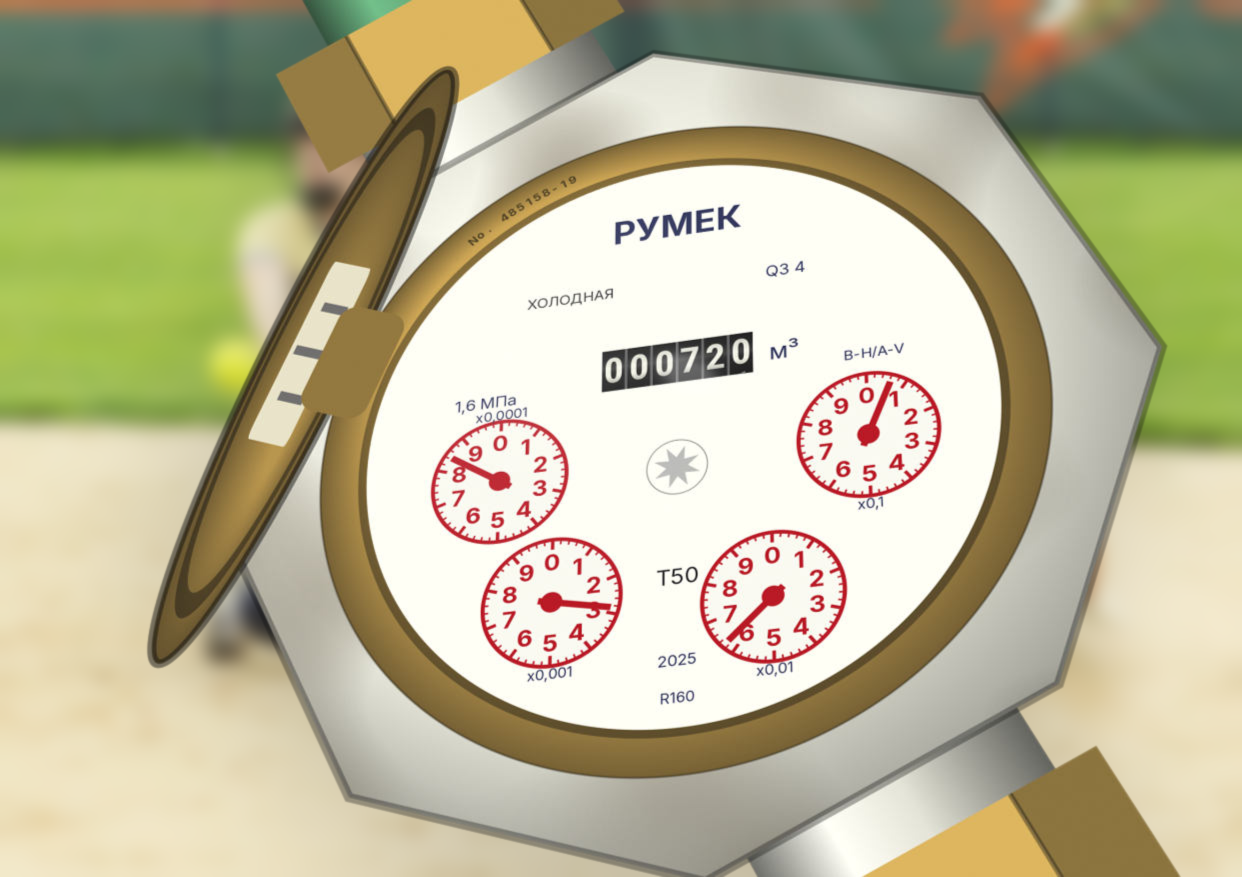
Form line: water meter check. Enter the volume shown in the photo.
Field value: 720.0628 m³
